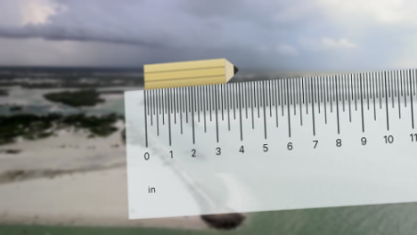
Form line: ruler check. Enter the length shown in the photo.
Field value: 4 in
